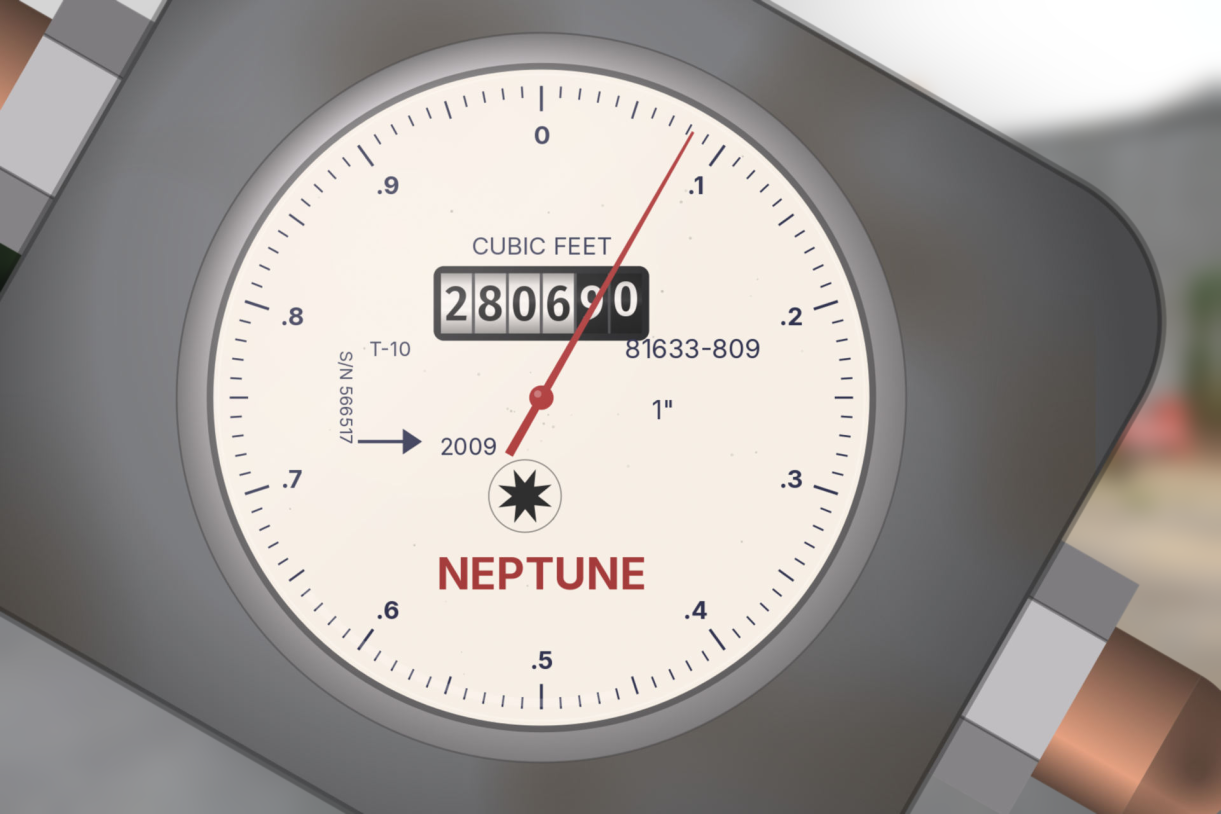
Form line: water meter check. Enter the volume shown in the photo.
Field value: 280690.08 ft³
